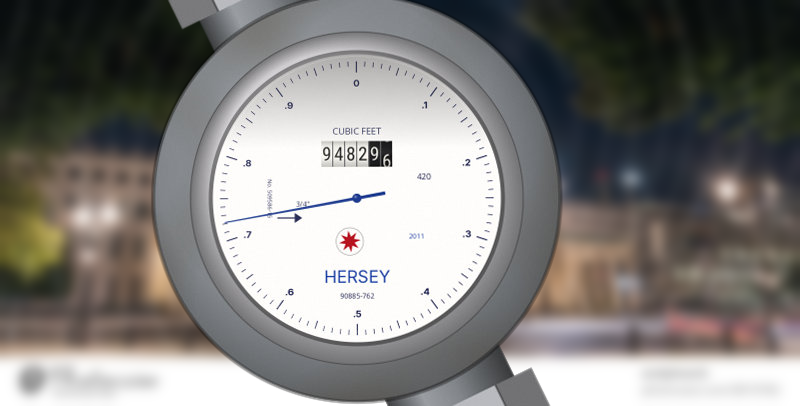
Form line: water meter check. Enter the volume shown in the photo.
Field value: 948295.72 ft³
